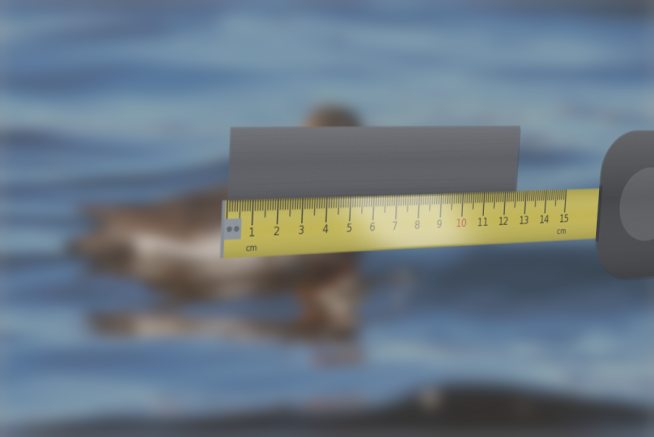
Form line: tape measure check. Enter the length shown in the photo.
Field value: 12.5 cm
